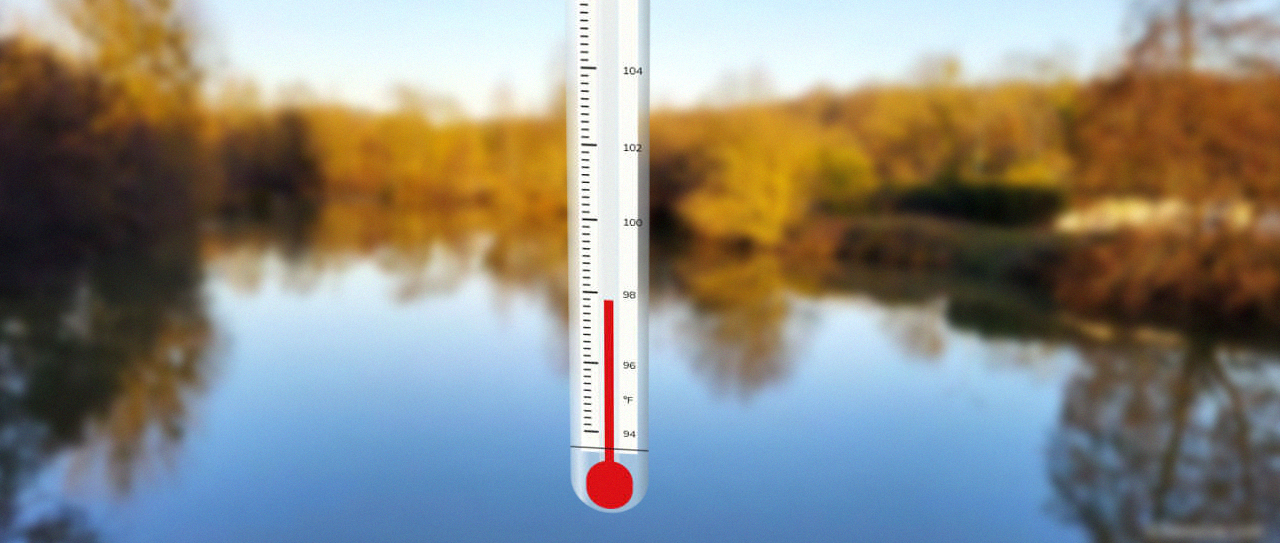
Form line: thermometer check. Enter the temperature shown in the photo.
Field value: 97.8 °F
